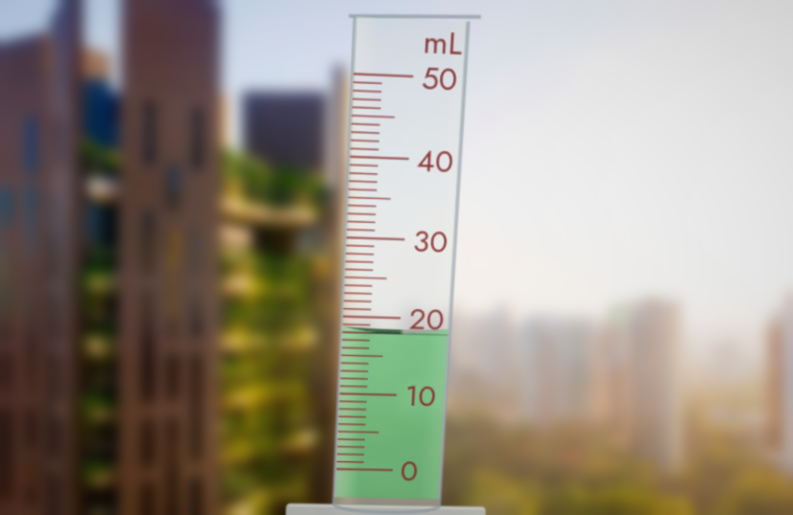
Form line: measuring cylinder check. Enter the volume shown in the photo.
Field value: 18 mL
